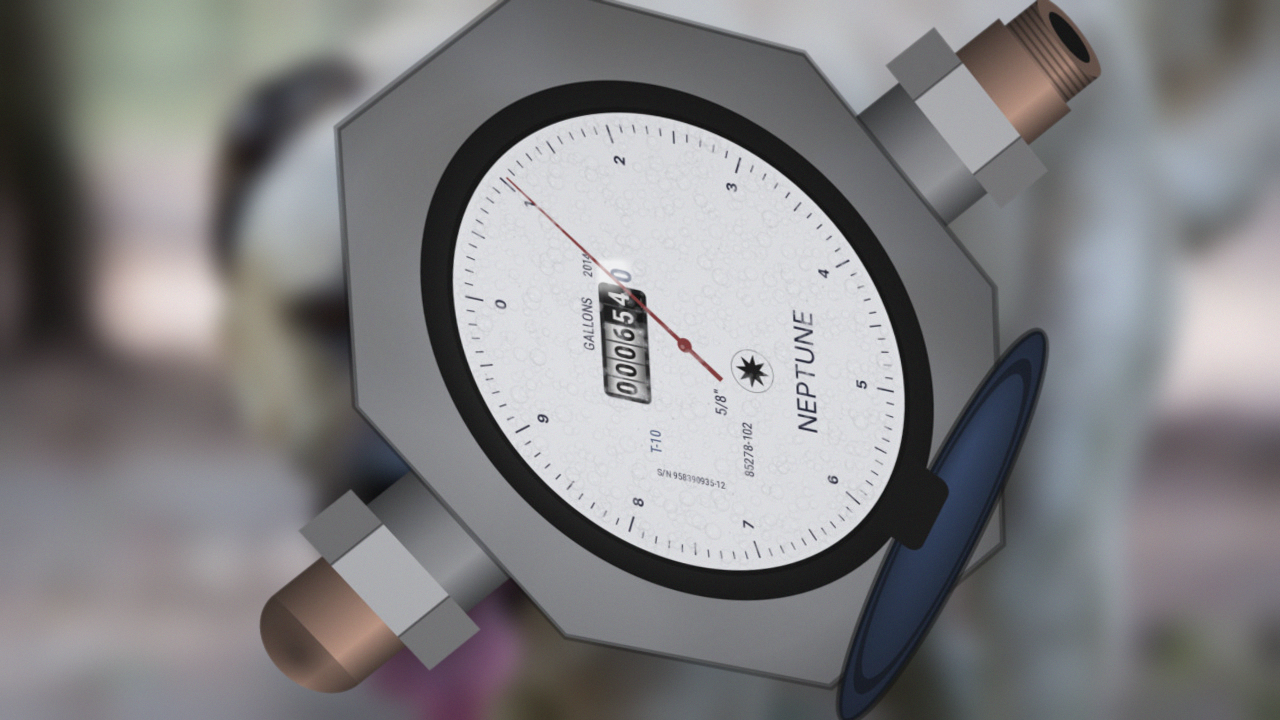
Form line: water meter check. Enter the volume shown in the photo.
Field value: 6541.0 gal
